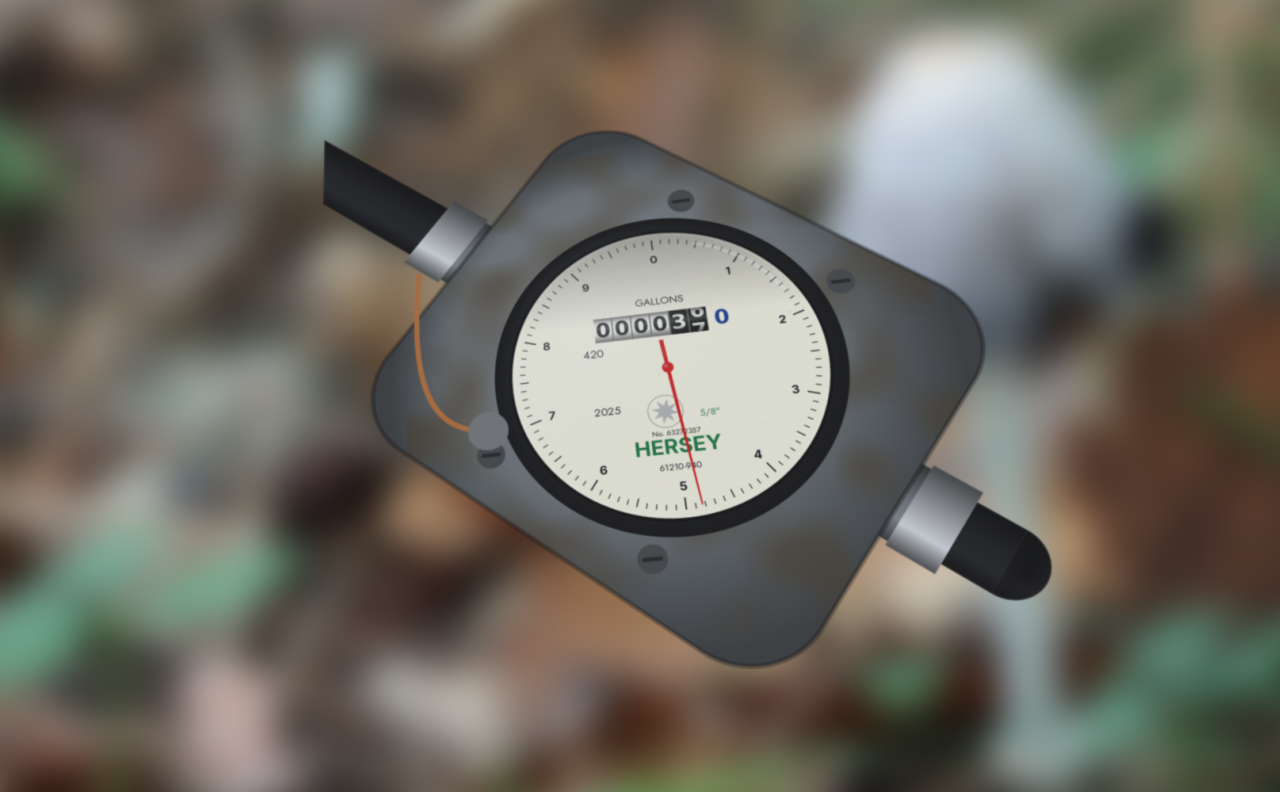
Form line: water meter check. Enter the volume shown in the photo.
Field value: 364.8 gal
